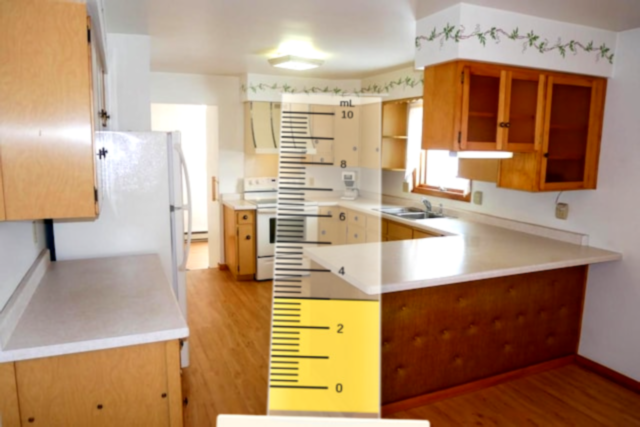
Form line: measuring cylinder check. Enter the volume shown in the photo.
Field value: 3 mL
